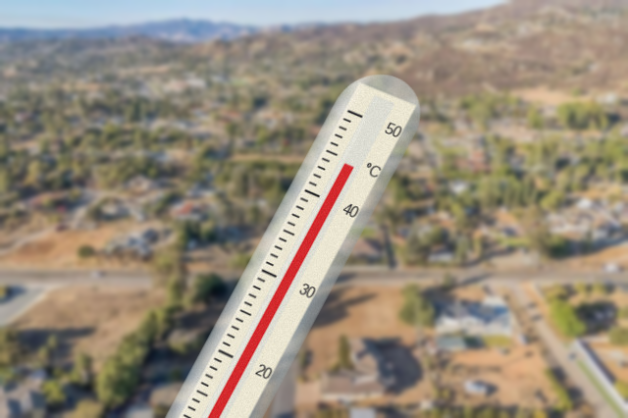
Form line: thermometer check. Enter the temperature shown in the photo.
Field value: 44.5 °C
